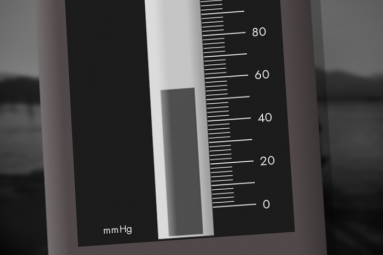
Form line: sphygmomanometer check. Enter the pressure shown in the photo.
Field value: 56 mmHg
